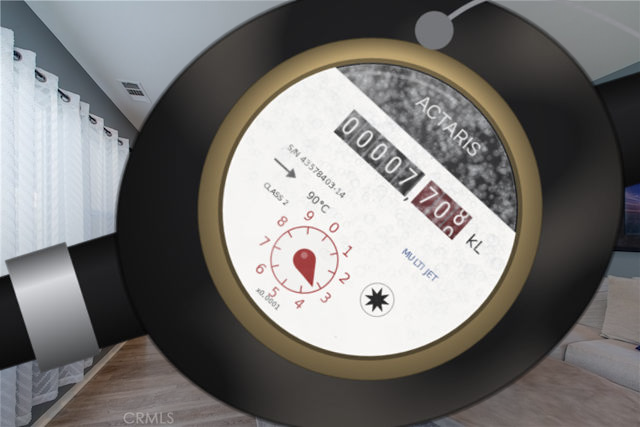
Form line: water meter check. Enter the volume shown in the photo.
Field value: 7.7083 kL
